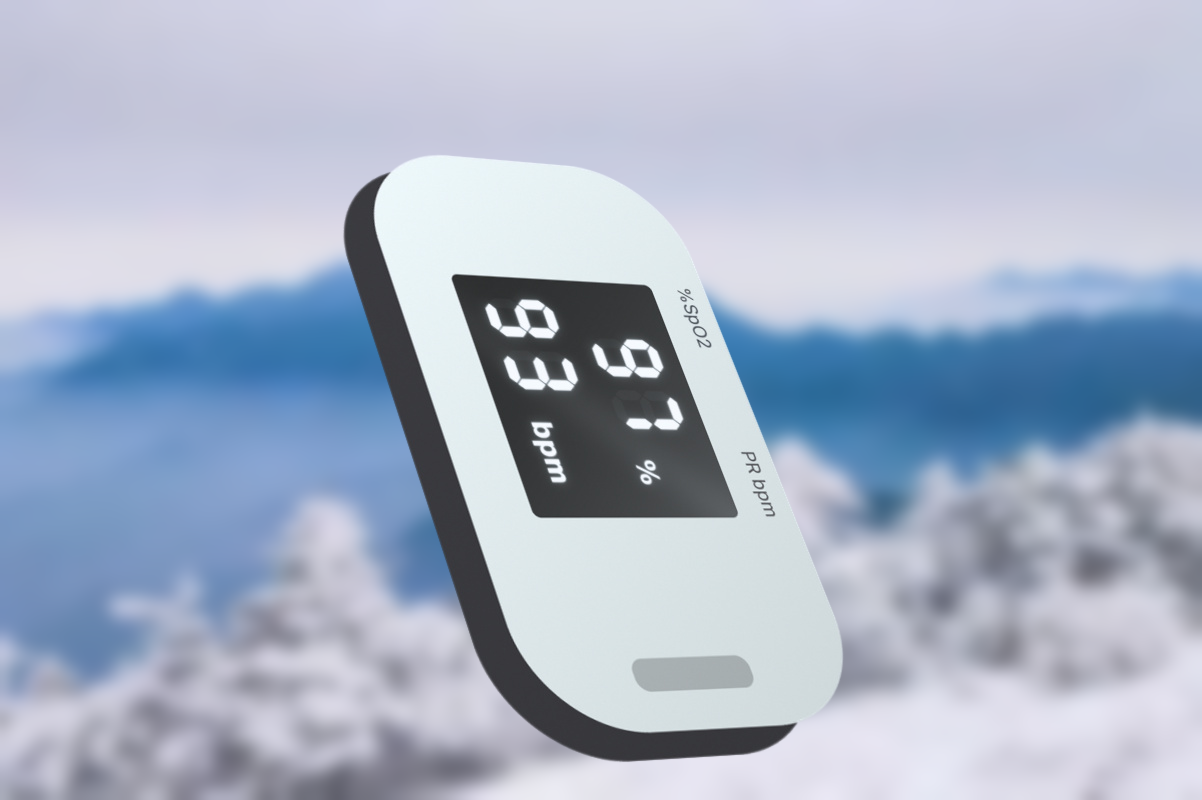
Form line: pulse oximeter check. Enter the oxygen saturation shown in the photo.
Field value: 97 %
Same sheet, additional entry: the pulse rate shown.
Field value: 93 bpm
